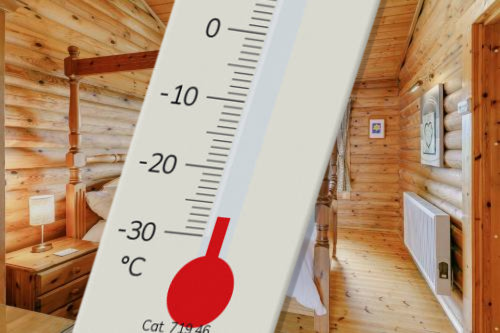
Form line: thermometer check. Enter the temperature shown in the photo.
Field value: -27 °C
